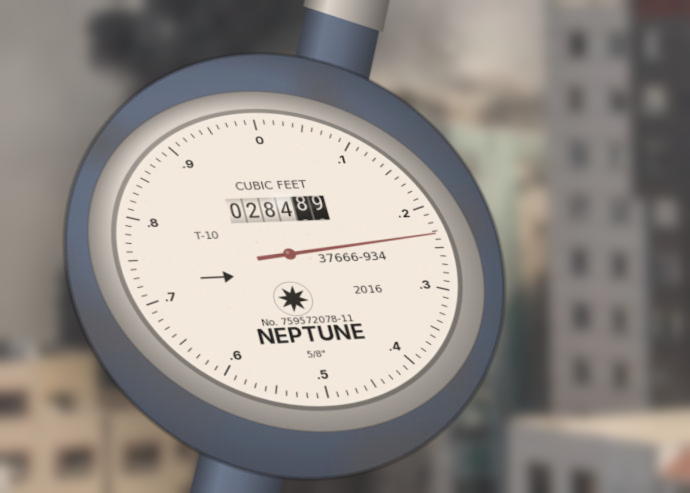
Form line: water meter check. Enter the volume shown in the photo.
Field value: 28489.23 ft³
